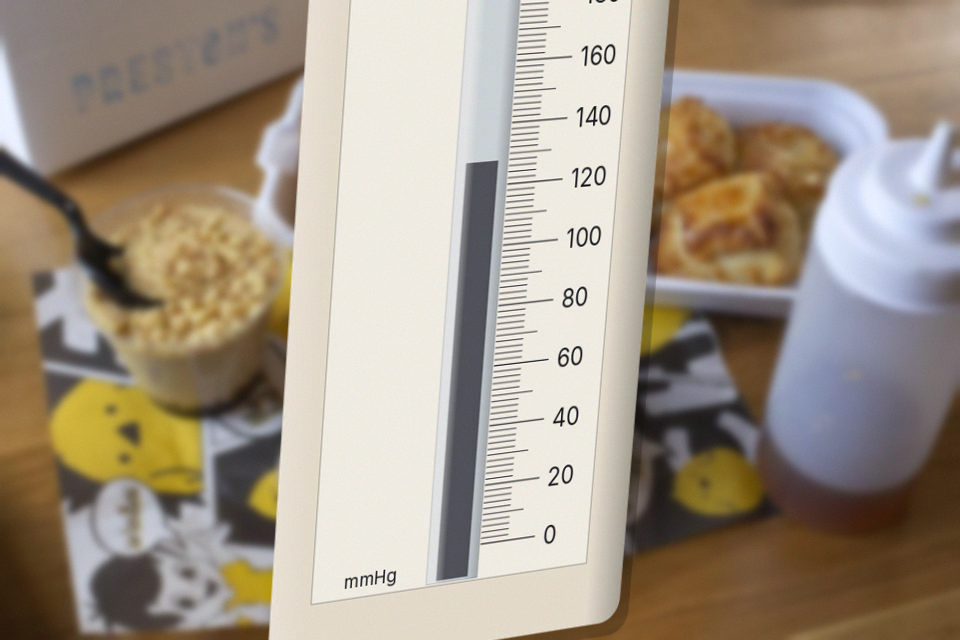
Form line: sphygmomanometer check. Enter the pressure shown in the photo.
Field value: 128 mmHg
